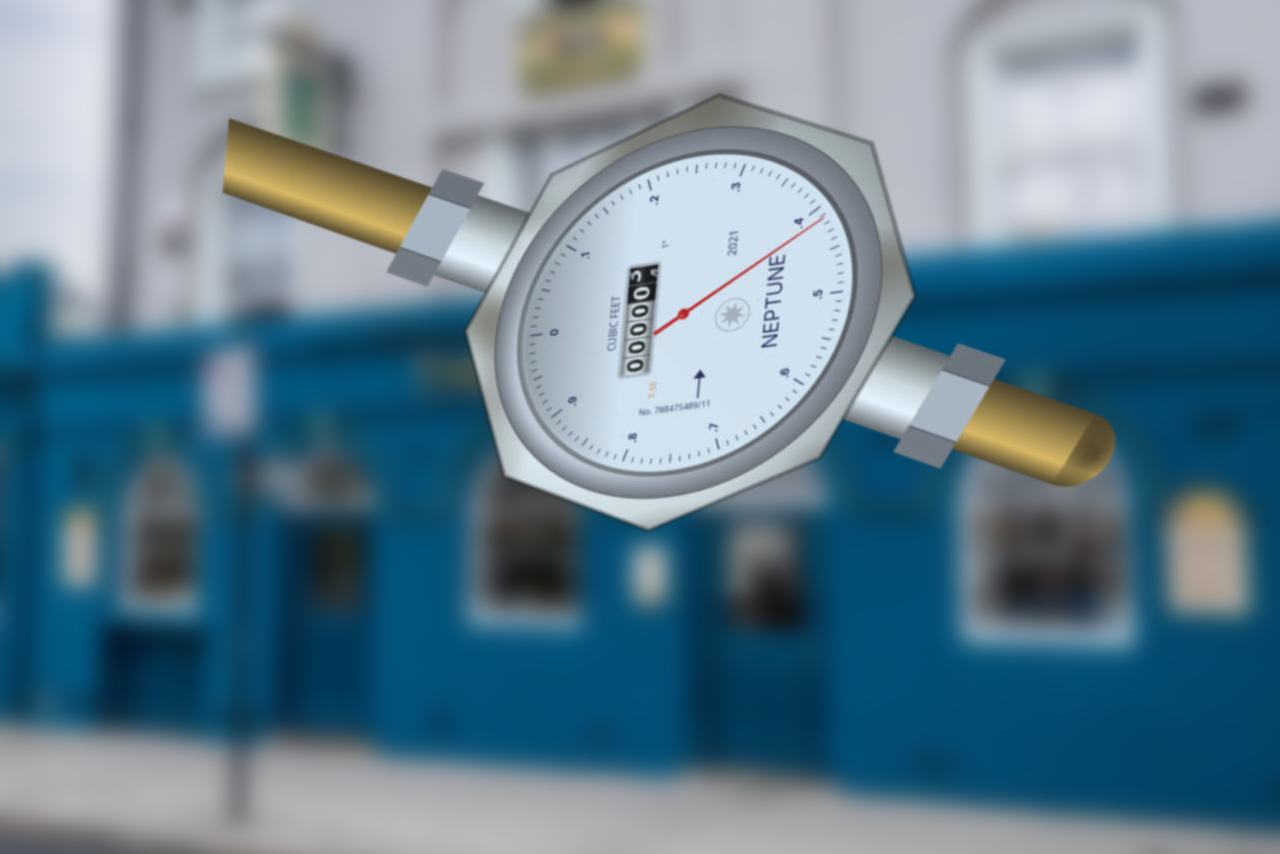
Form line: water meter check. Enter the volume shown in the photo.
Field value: 3.41 ft³
